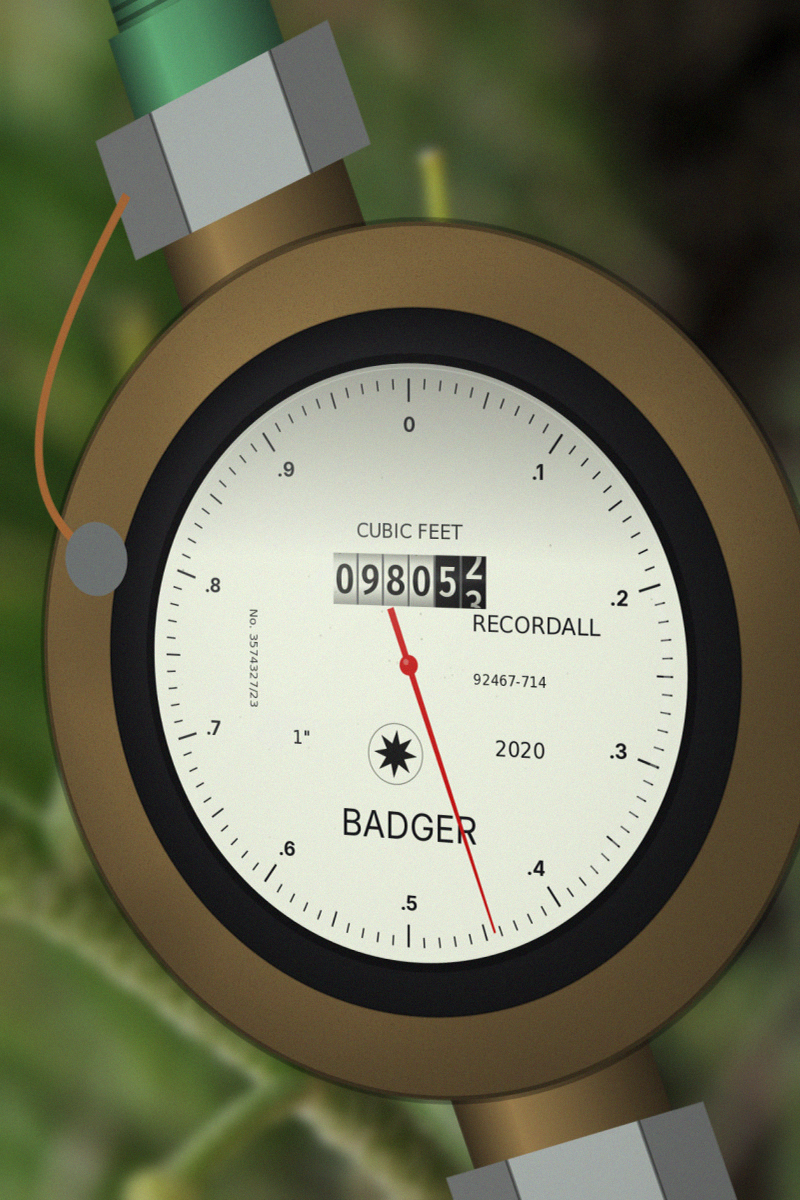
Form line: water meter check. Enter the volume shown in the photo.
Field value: 98052.44 ft³
